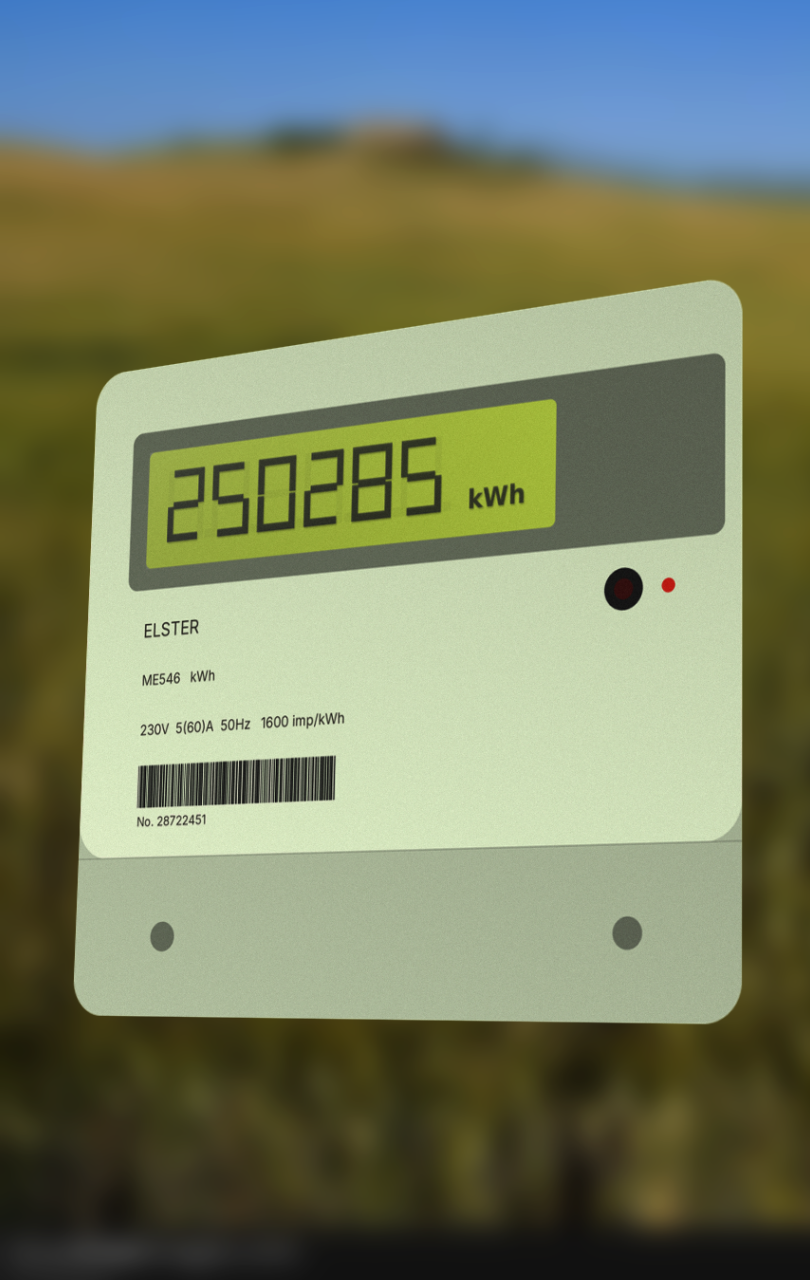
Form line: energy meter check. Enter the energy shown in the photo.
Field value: 250285 kWh
